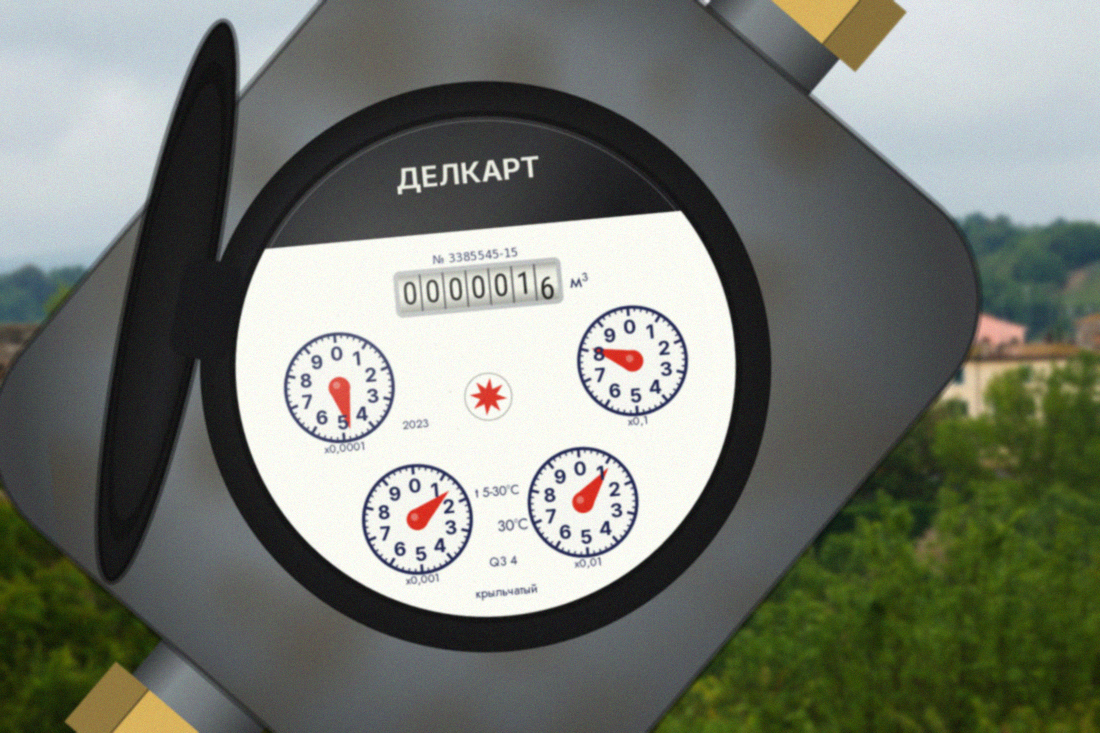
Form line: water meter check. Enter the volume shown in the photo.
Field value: 15.8114 m³
